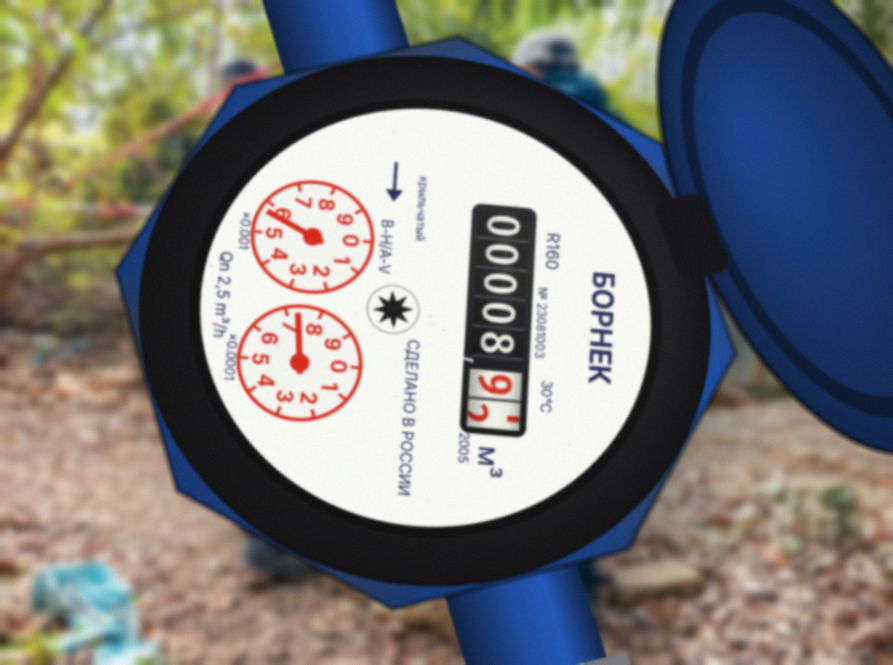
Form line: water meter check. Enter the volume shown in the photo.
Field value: 8.9157 m³
